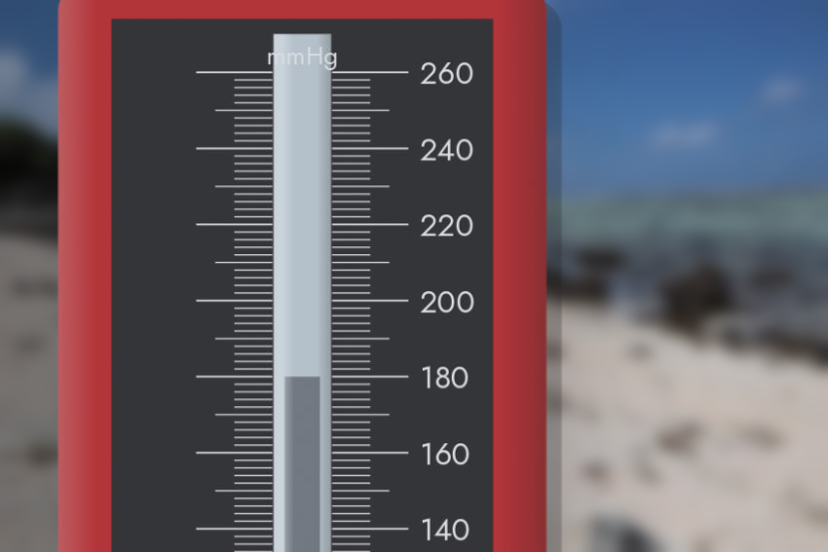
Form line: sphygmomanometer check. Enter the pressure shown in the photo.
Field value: 180 mmHg
